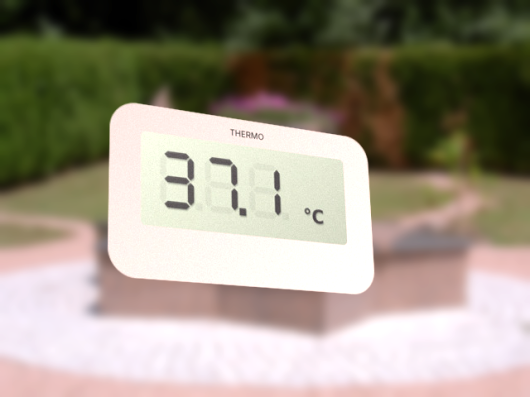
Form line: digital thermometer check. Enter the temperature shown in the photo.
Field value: 37.1 °C
